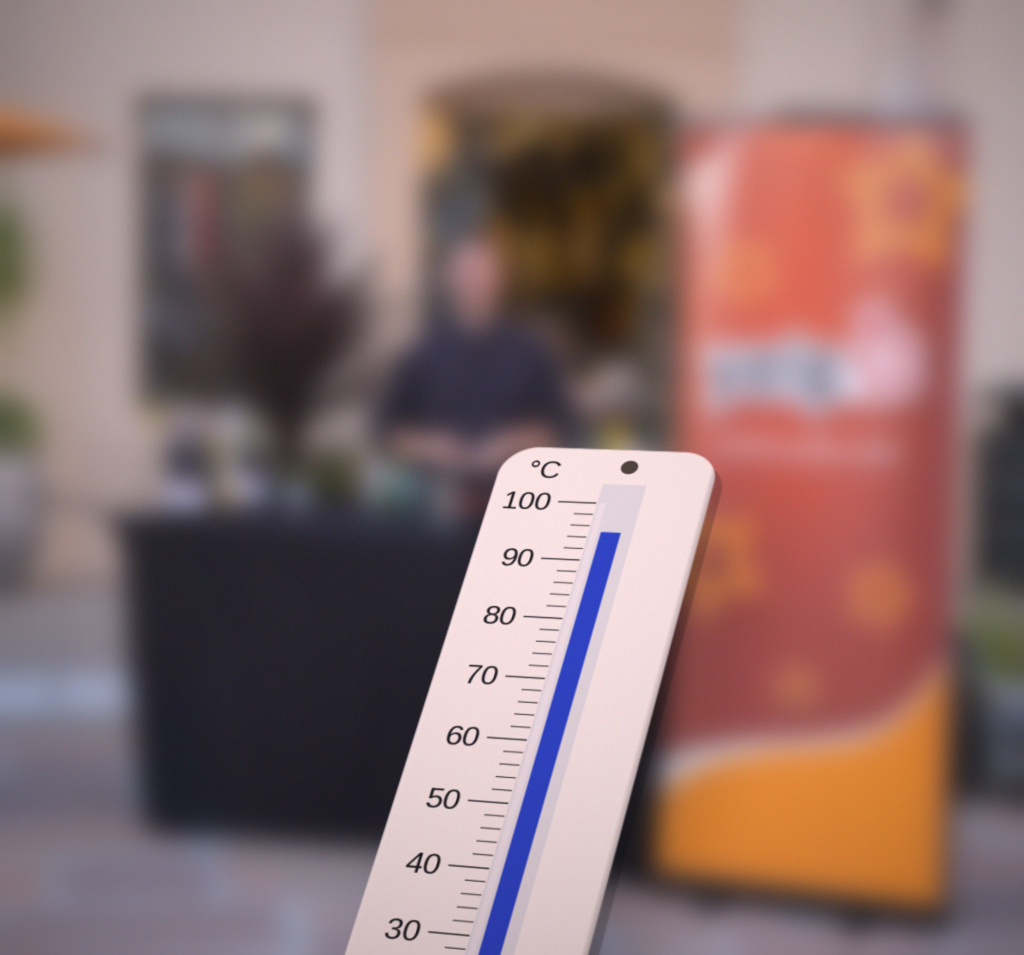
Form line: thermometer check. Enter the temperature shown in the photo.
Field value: 95 °C
